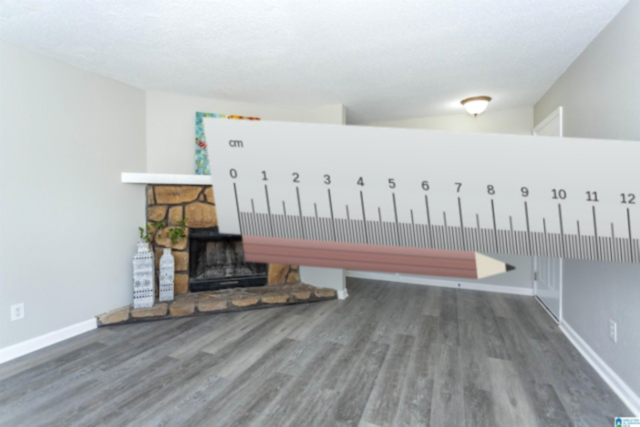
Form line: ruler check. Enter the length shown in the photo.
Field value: 8.5 cm
